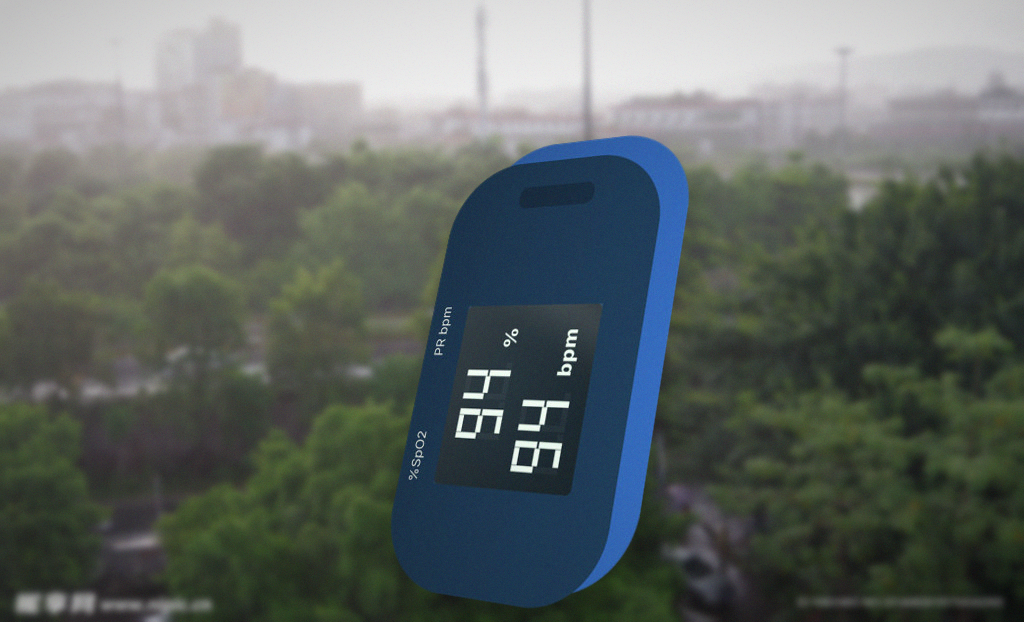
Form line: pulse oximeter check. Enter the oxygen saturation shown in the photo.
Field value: 94 %
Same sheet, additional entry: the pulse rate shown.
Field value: 94 bpm
